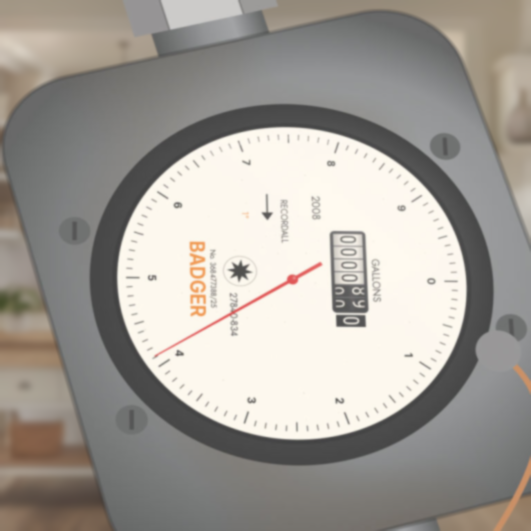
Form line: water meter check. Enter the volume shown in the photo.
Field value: 894.1 gal
